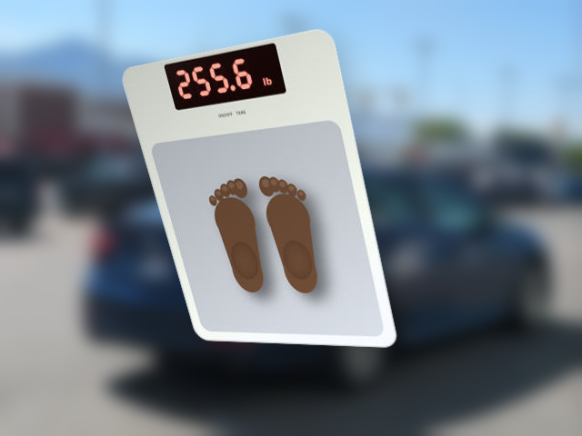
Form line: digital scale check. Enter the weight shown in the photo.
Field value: 255.6 lb
